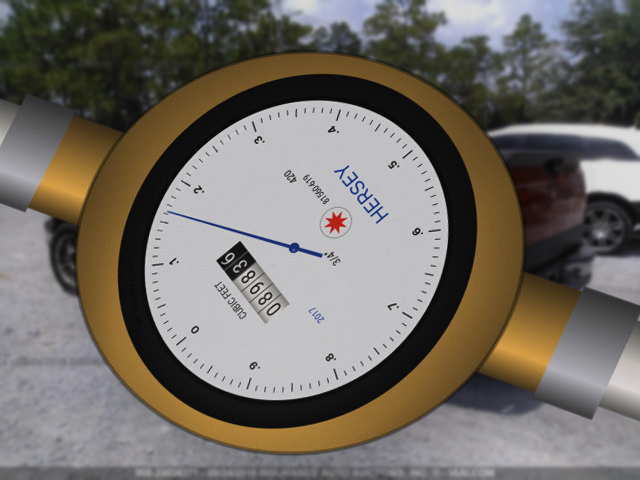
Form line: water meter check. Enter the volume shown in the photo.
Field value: 89836.16 ft³
